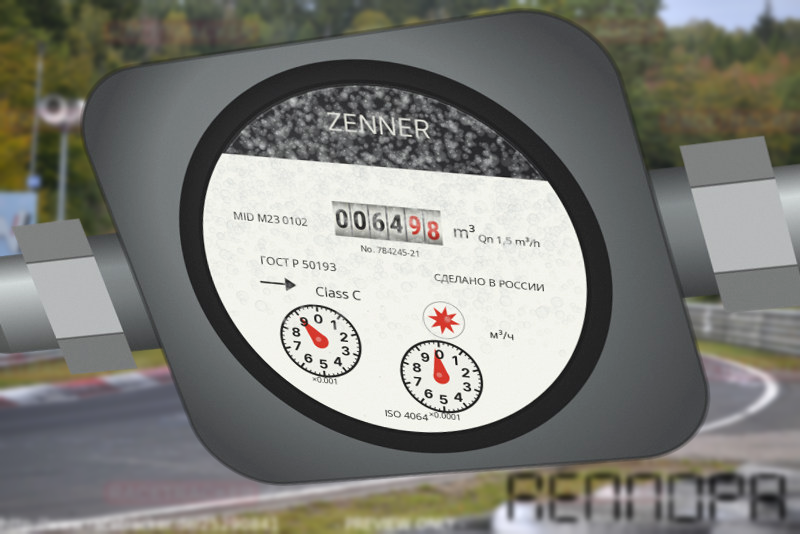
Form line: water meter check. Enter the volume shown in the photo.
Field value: 64.9789 m³
